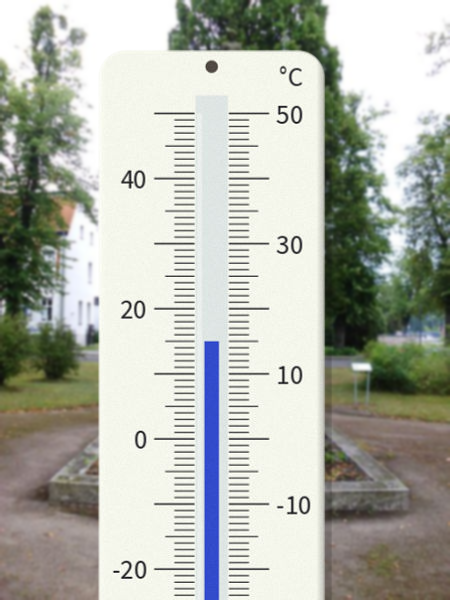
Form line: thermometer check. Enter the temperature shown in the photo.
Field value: 15 °C
